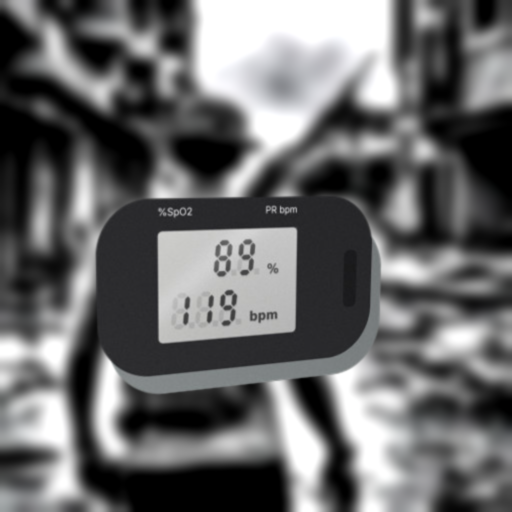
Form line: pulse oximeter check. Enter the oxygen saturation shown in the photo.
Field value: 89 %
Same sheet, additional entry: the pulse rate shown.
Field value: 119 bpm
